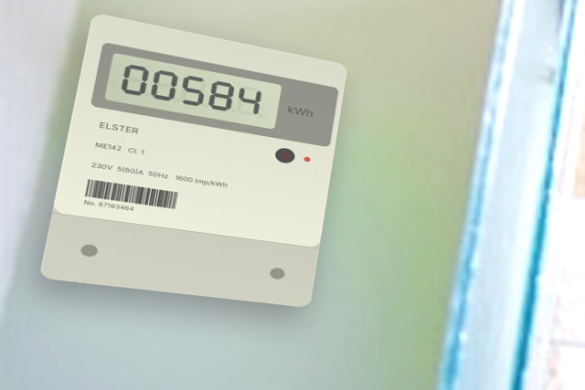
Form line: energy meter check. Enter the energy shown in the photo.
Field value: 584 kWh
